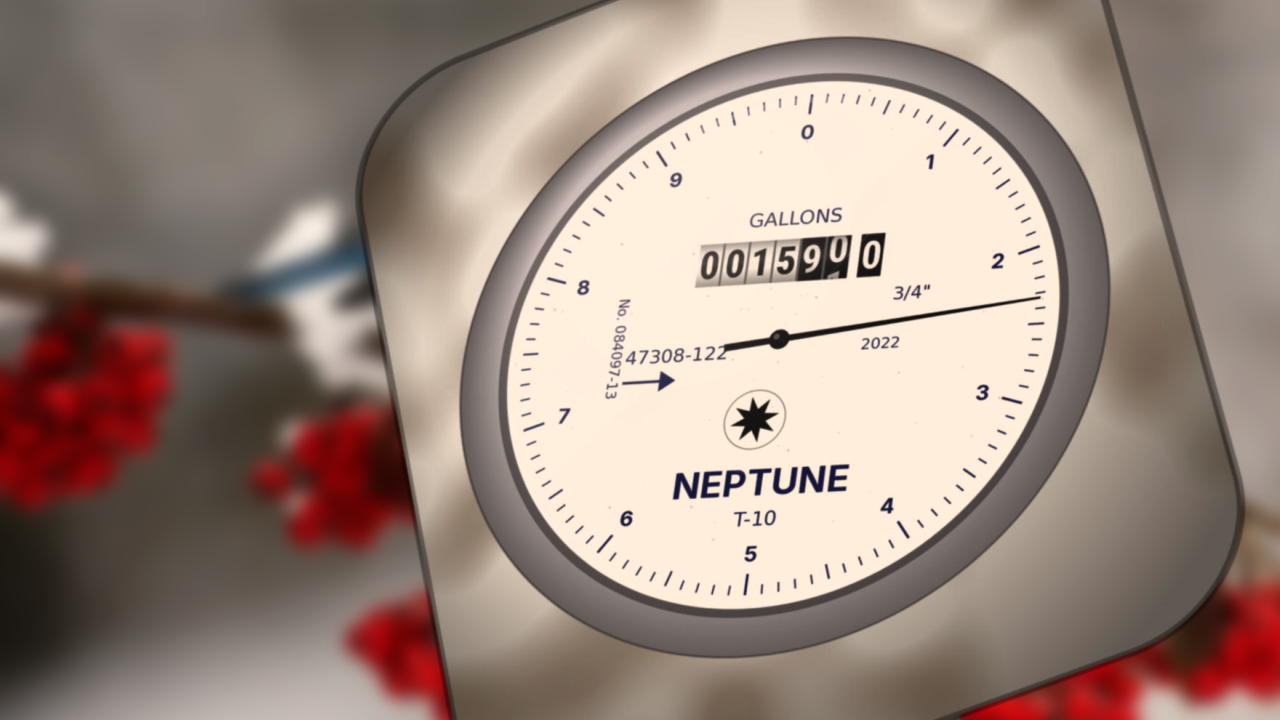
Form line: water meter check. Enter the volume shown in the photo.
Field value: 15902.3 gal
